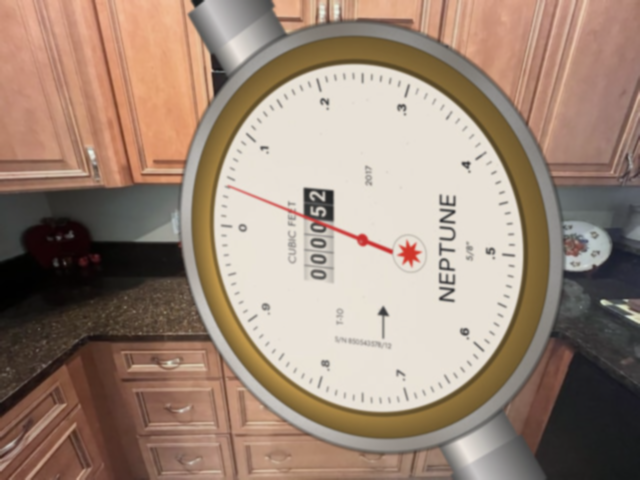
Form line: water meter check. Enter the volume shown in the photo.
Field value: 52.04 ft³
